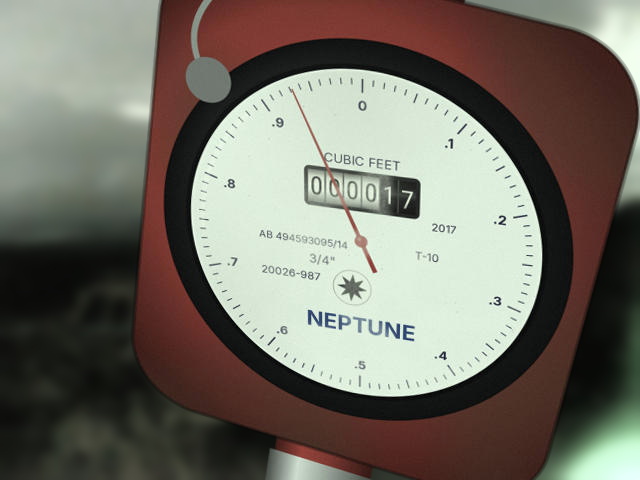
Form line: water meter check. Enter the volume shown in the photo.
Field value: 16.93 ft³
